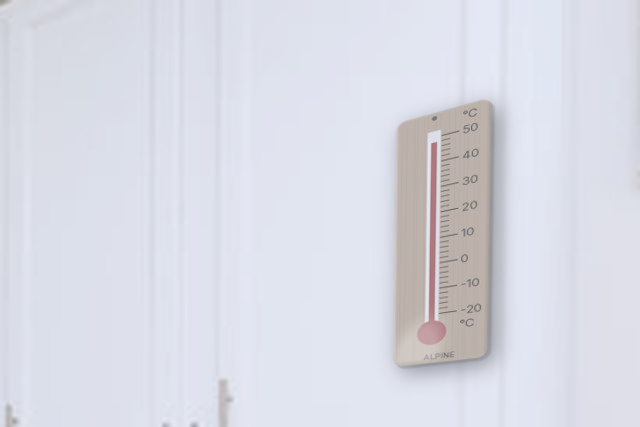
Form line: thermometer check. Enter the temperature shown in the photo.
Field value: 48 °C
